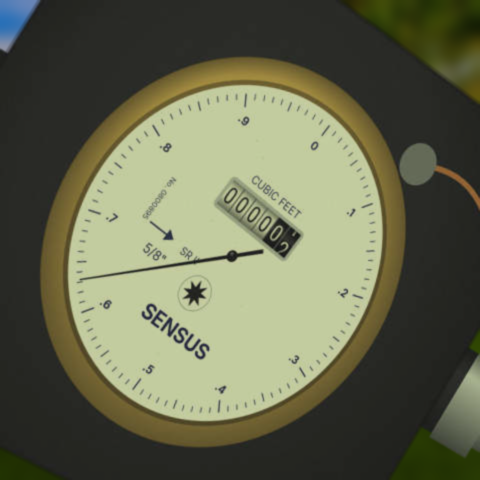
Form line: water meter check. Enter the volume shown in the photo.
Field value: 1.63 ft³
